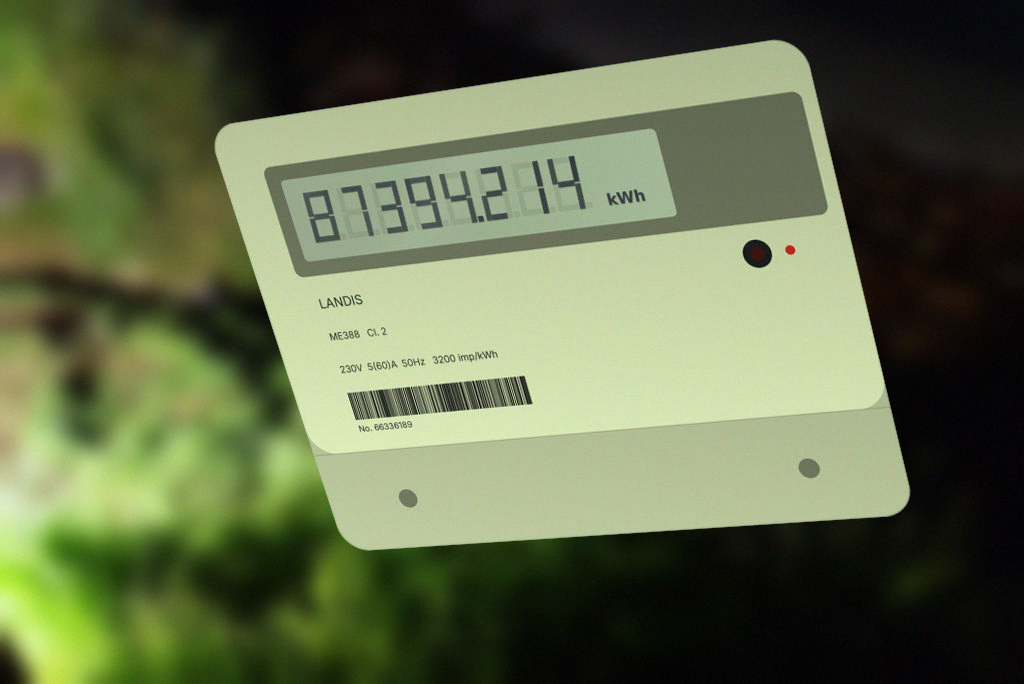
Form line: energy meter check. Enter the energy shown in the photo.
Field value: 87394.214 kWh
